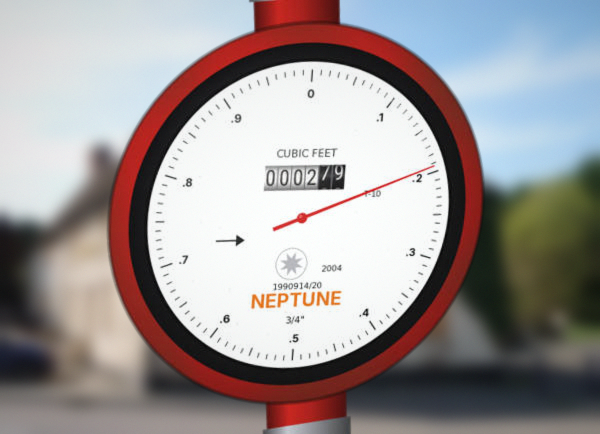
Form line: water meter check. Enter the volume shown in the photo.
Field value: 279.19 ft³
